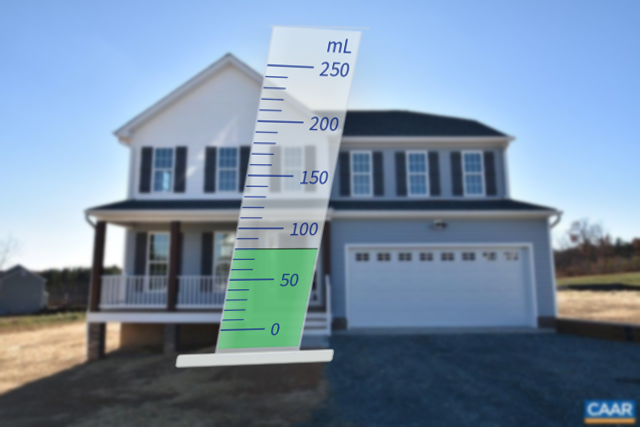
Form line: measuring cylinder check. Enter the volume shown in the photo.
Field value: 80 mL
